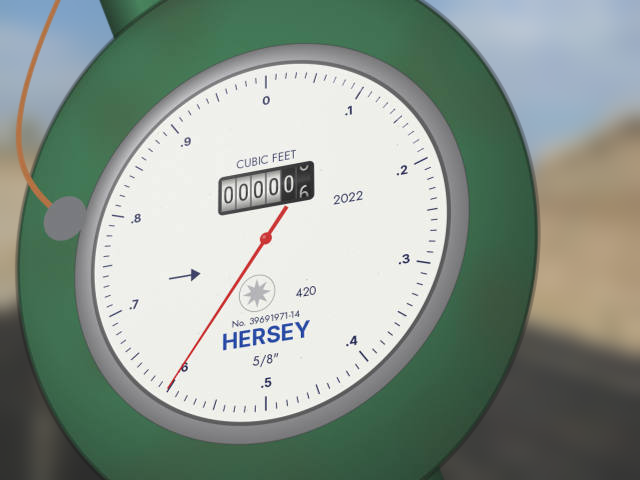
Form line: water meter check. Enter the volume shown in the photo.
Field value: 5.60 ft³
